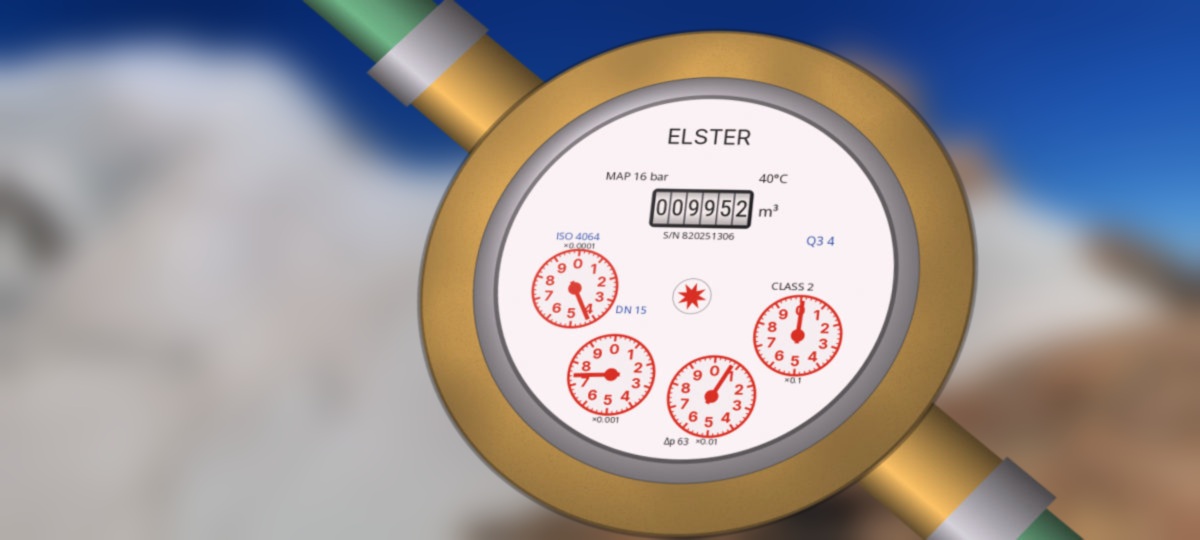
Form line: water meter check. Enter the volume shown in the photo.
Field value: 9952.0074 m³
